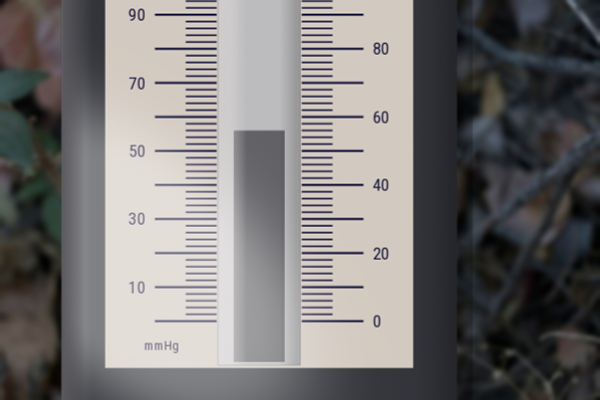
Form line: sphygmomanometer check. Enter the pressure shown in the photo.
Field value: 56 mmHg
